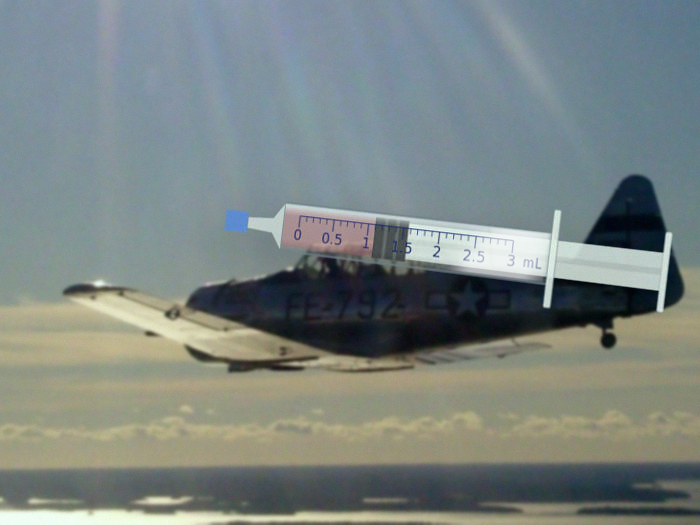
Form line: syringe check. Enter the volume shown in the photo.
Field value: 1.1 mL
